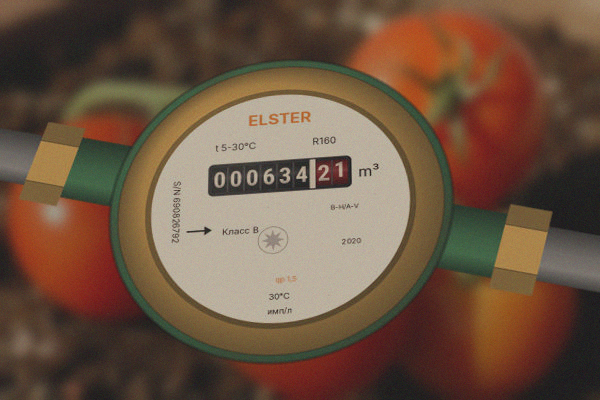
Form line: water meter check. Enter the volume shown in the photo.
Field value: 634.21 m³
